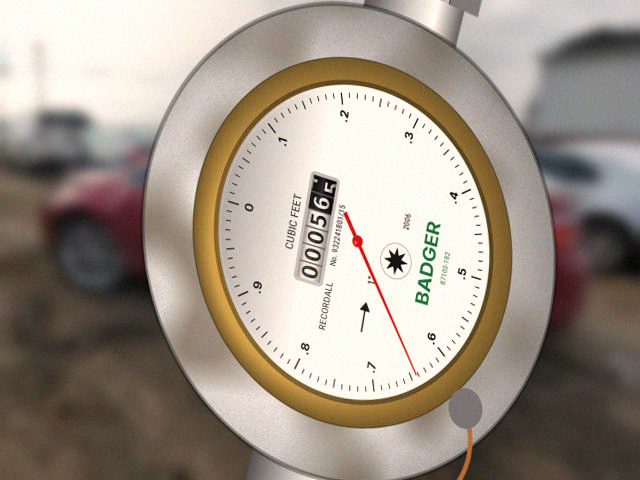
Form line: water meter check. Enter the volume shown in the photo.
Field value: 564.64 ft³
